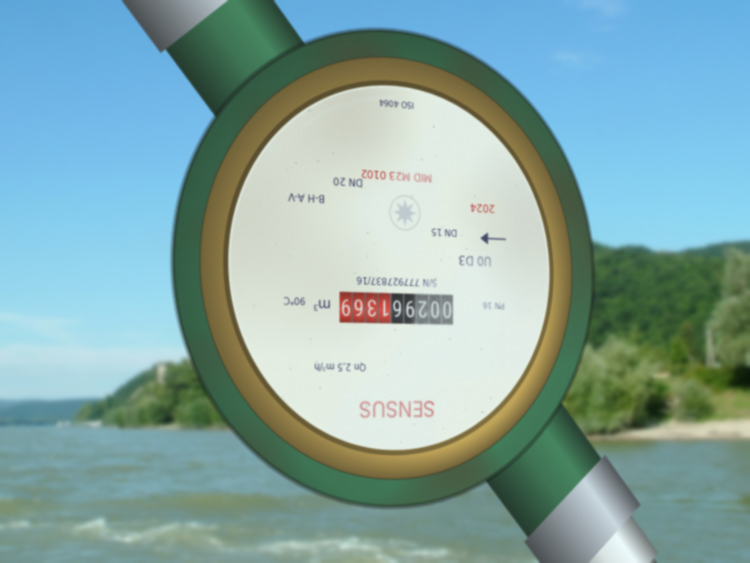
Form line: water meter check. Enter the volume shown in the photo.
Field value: 296.1369 m³
